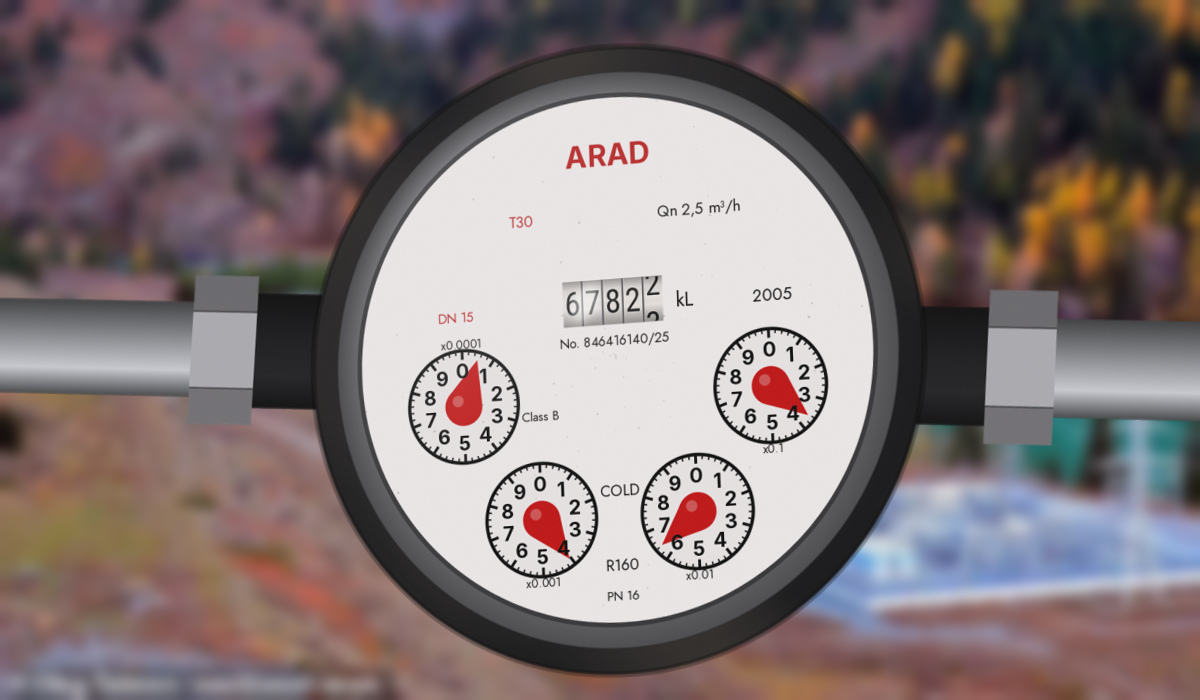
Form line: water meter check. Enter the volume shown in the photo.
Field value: 67822.3640 kL
